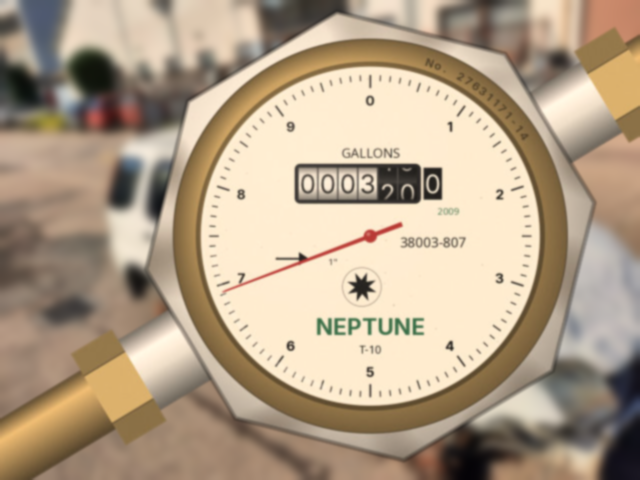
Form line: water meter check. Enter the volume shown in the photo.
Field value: 3196.9 gal
